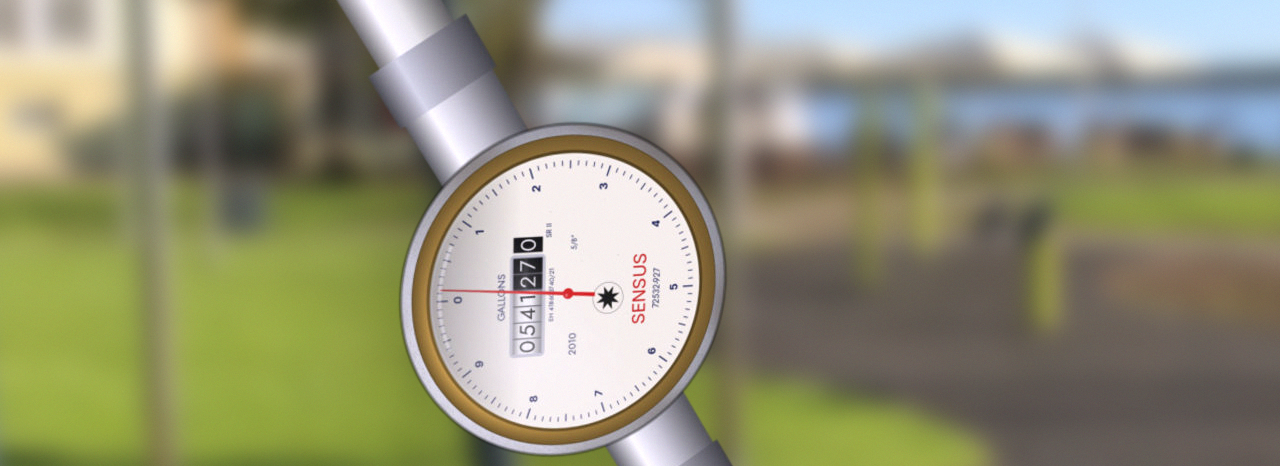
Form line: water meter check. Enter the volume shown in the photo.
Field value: 541270.1 gal
